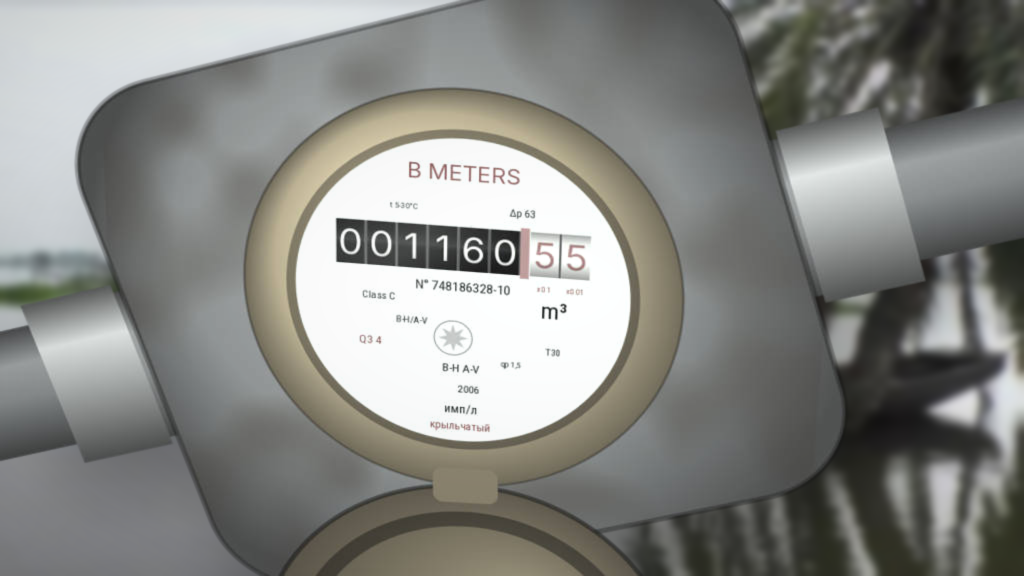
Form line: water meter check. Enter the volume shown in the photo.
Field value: 1160.55 m³
